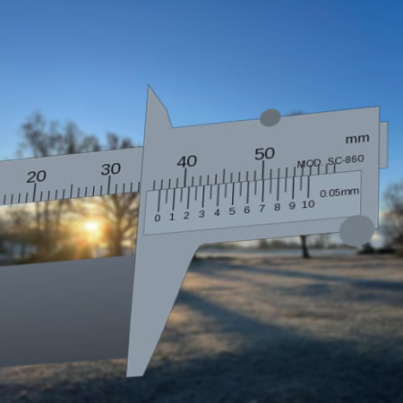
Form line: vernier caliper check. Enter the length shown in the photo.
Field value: 36.8 mm
